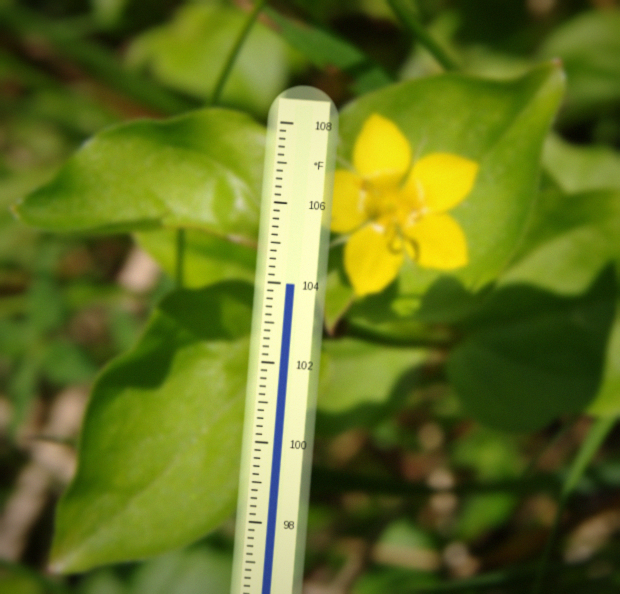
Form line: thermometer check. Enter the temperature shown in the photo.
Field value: 104 °F
